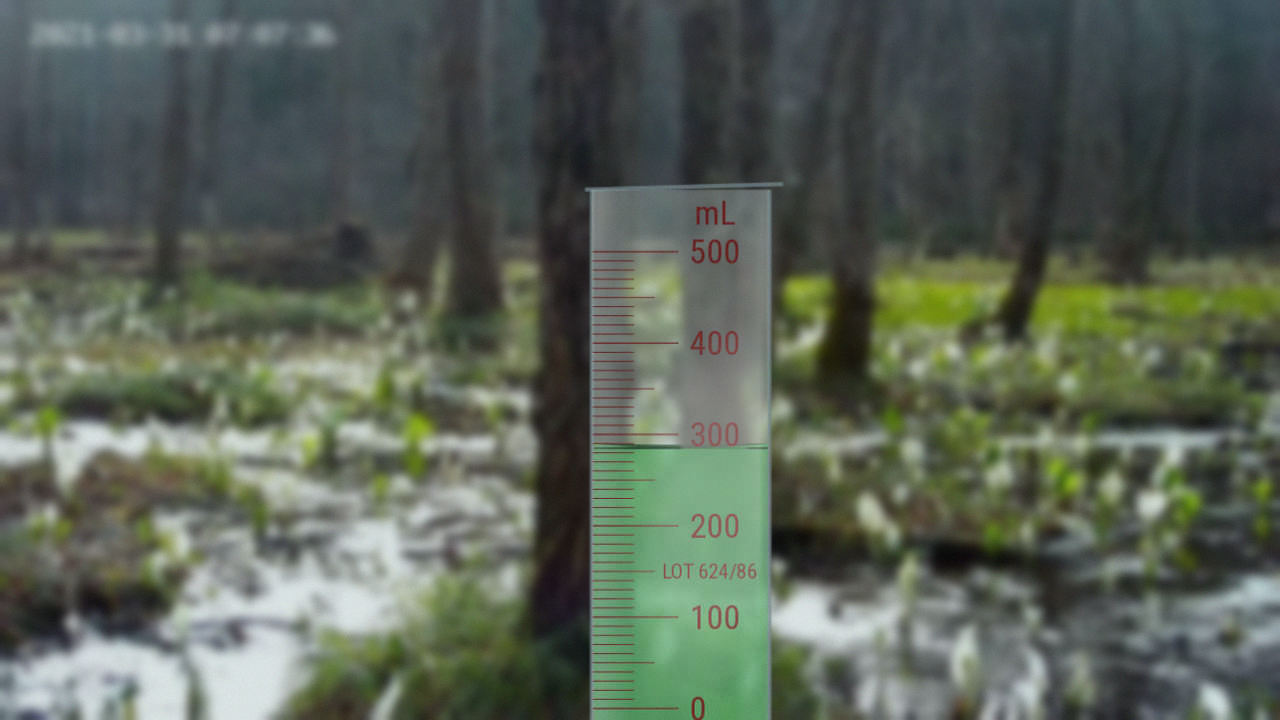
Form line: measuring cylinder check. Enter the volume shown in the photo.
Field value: 285 mL
